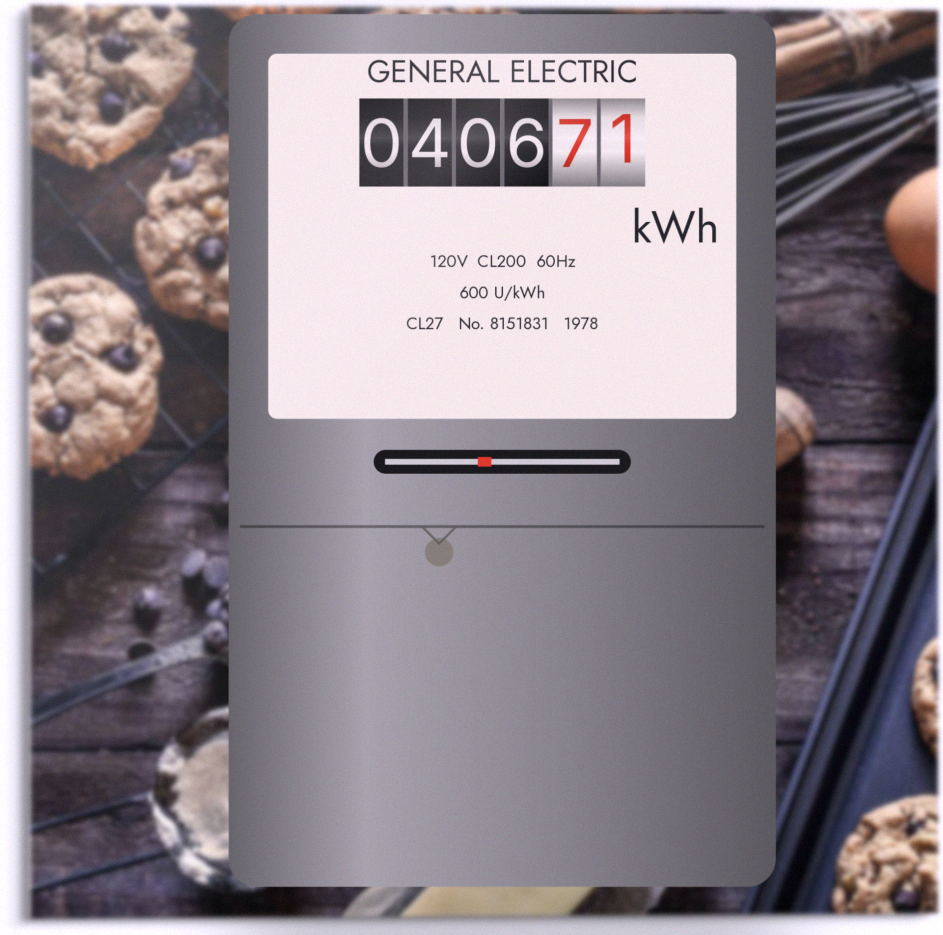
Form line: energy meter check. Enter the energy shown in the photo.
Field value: 406.71 kWh
